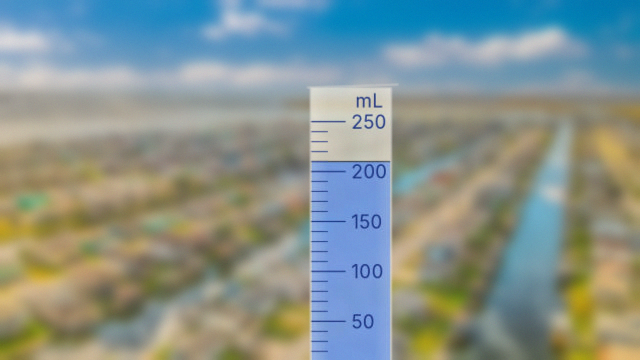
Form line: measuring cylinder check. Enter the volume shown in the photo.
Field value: 210 mL
